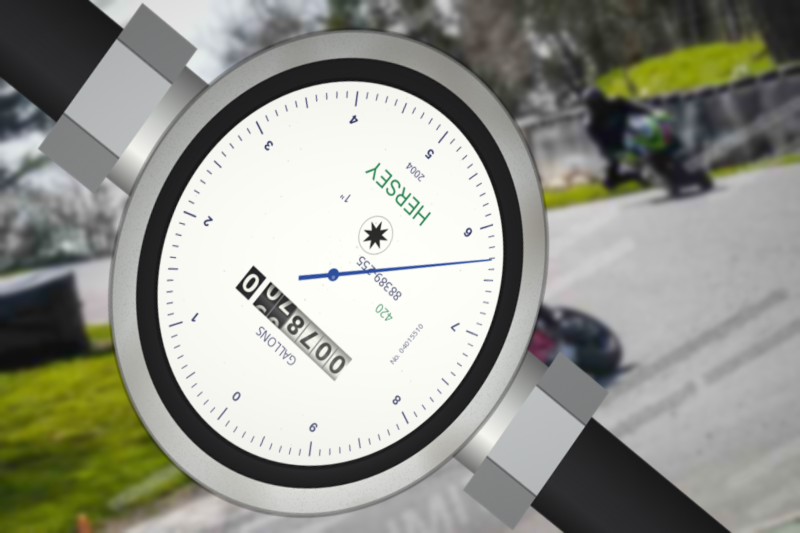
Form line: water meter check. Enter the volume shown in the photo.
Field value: 78696.3 gal
